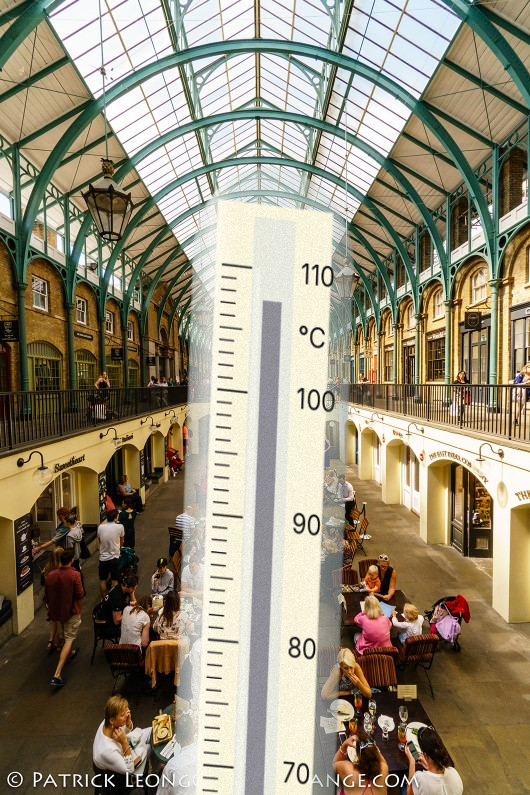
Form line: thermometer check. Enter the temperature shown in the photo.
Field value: 107.5 °C
